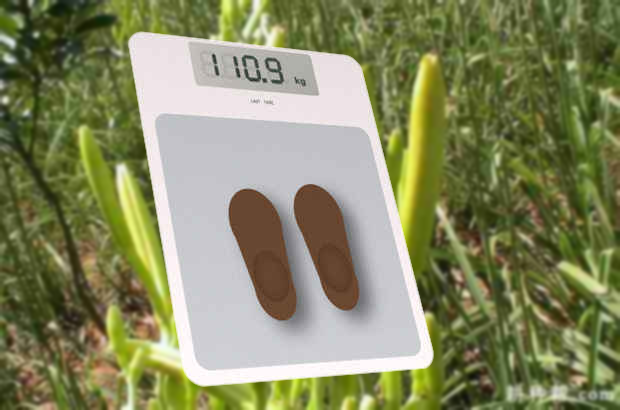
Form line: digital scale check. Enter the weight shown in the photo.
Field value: 110.9 kg
